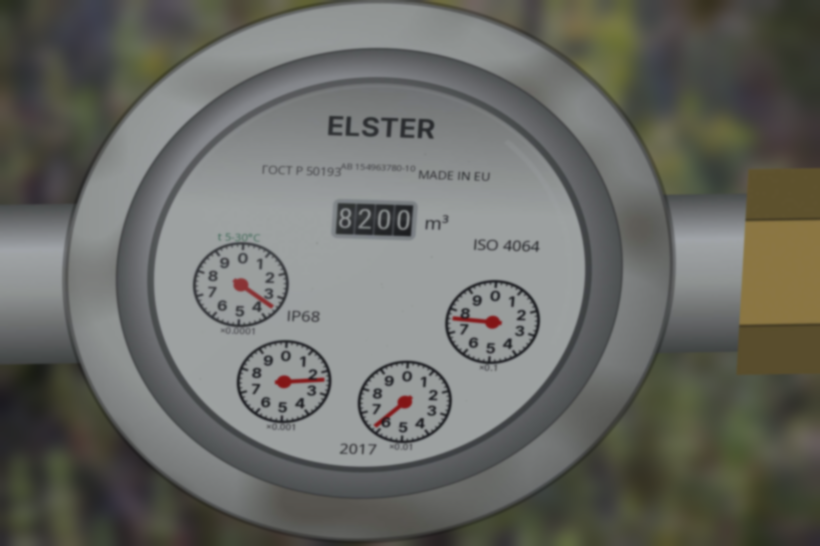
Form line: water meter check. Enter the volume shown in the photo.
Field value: 8200.7623 m³
